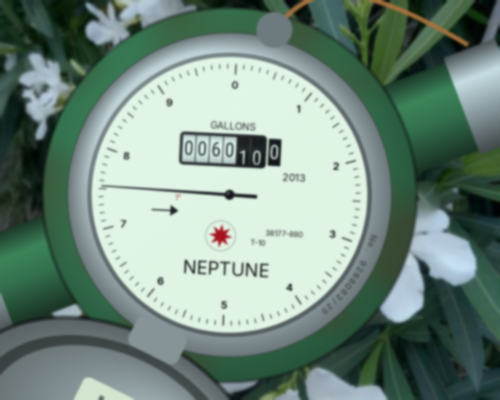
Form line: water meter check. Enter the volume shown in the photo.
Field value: 60097.5 gal
